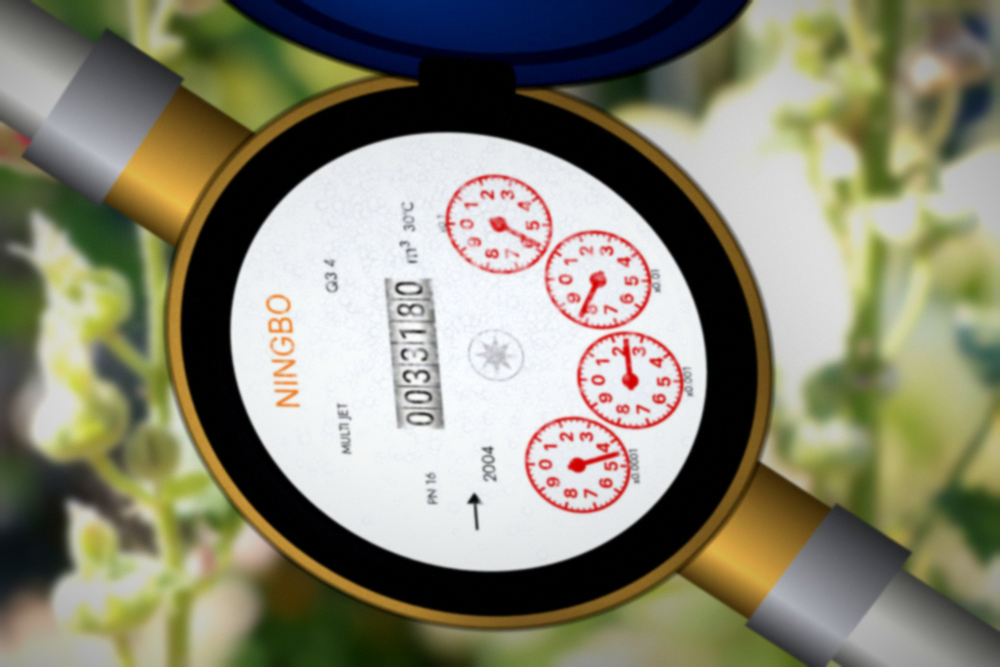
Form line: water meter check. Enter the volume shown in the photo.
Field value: 33180.5824 m³
